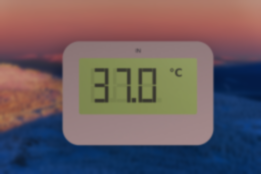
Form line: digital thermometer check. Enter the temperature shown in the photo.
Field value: 37.0 °C
